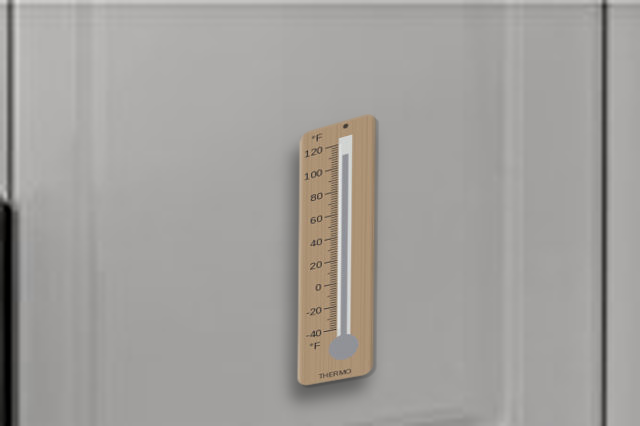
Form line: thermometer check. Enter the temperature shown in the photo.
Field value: 110 °F
